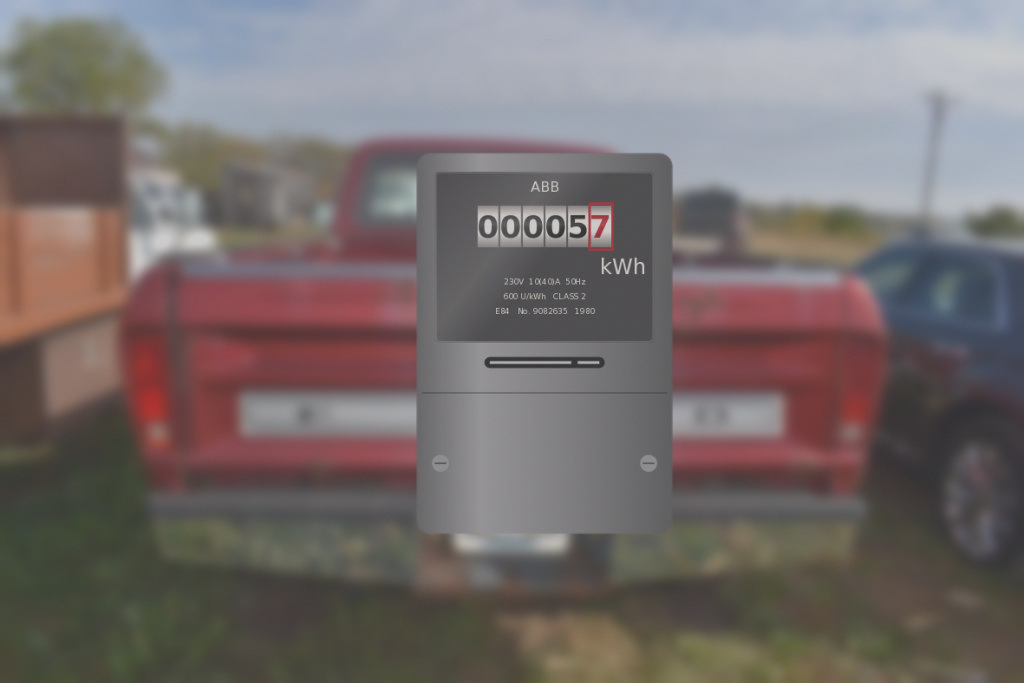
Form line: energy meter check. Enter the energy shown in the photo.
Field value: 5.7 kWh
